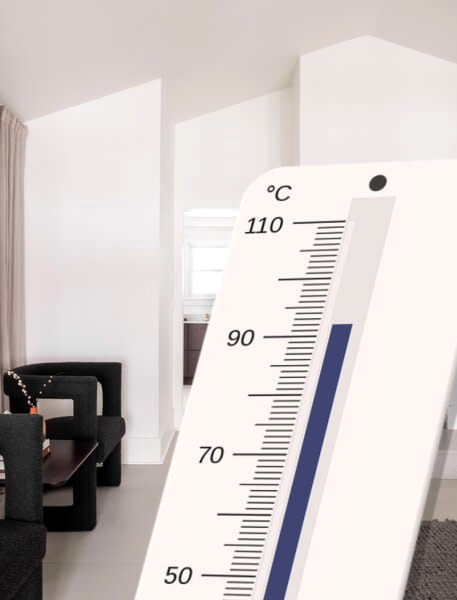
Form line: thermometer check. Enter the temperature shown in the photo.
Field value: 92 °C
